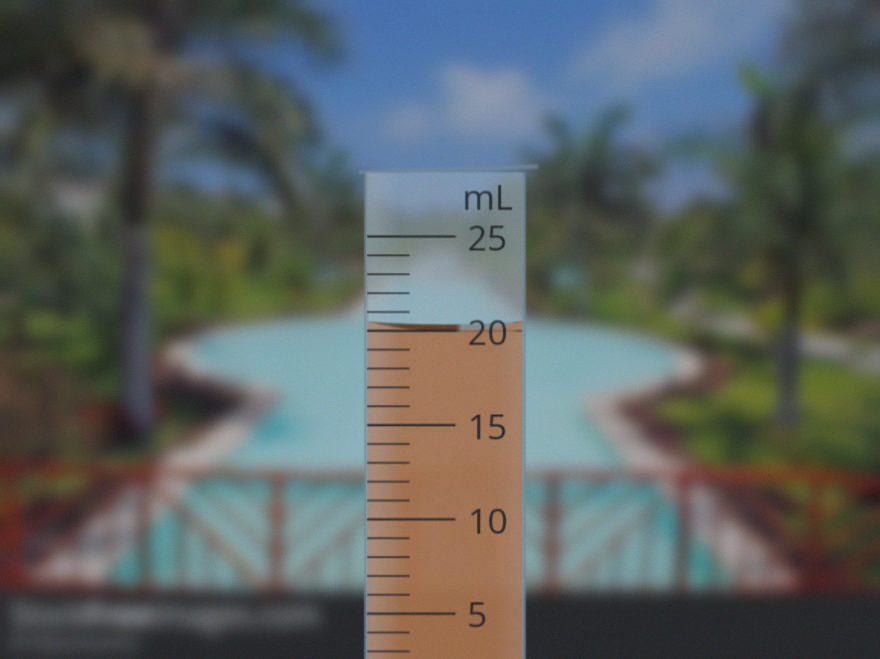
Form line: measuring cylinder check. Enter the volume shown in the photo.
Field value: 20 mL
